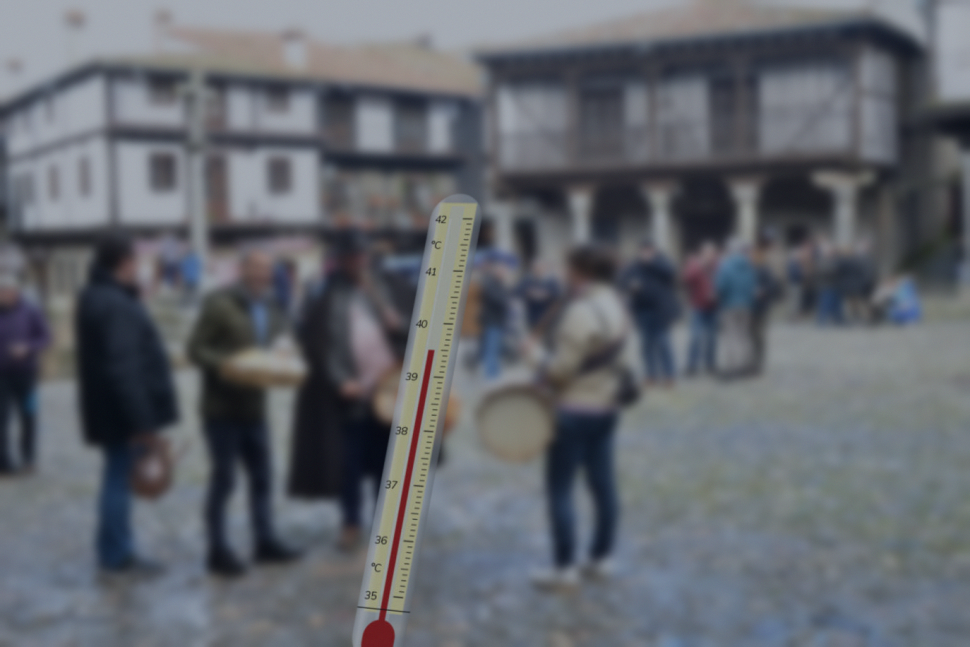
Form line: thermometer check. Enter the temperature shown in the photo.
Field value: 39.5 °C
